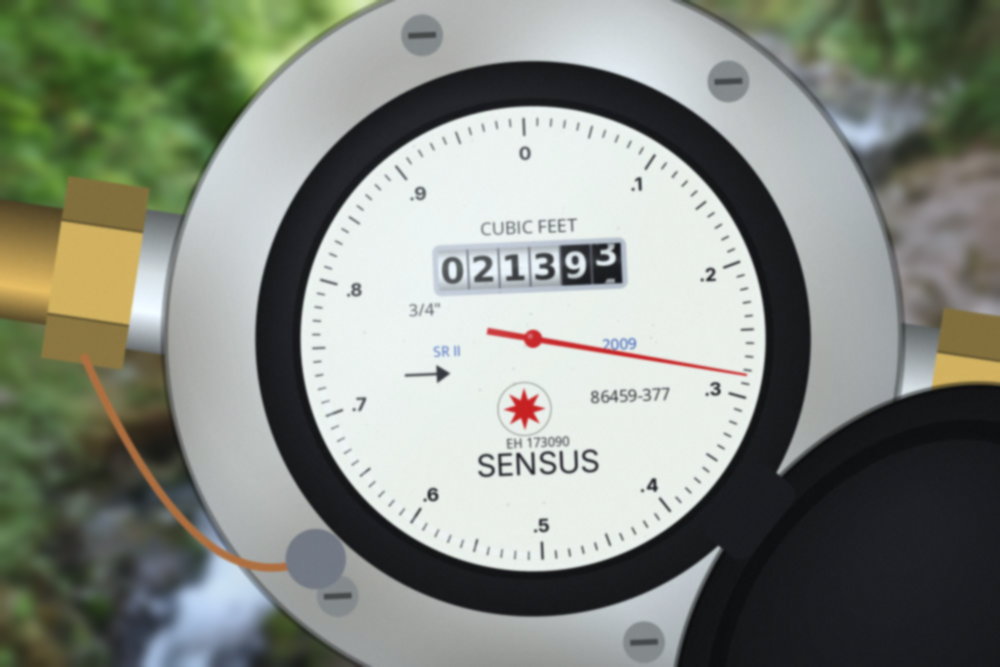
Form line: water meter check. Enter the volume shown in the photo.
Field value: 21393.28 ft³
